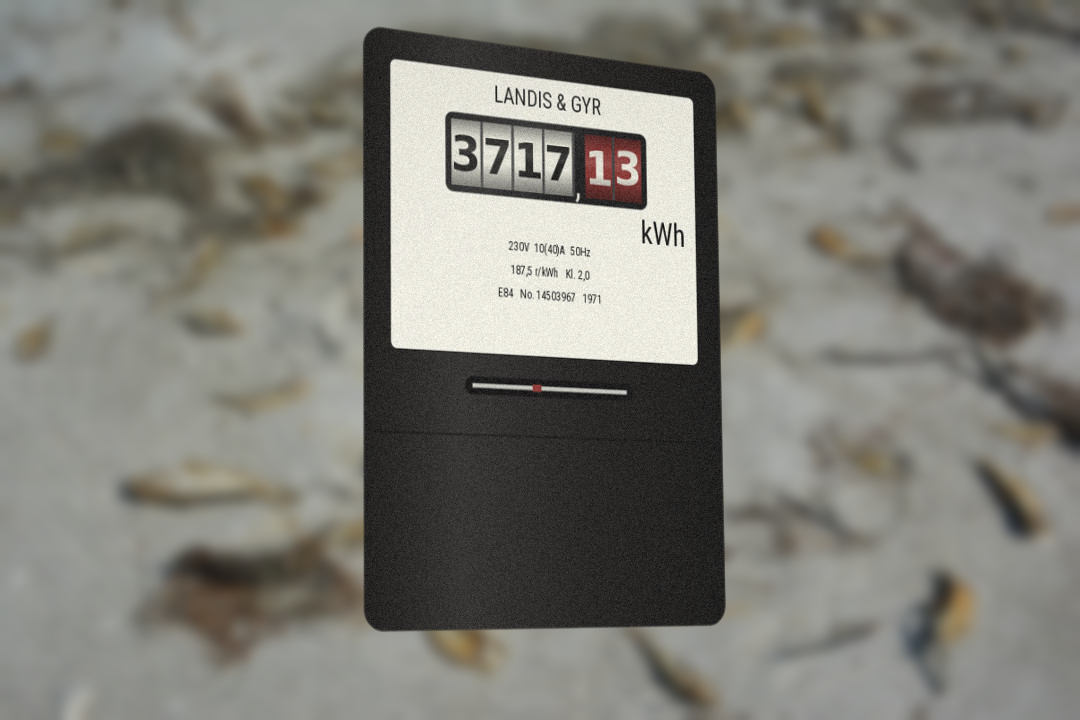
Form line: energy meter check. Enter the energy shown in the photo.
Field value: 3717.13 kWh
